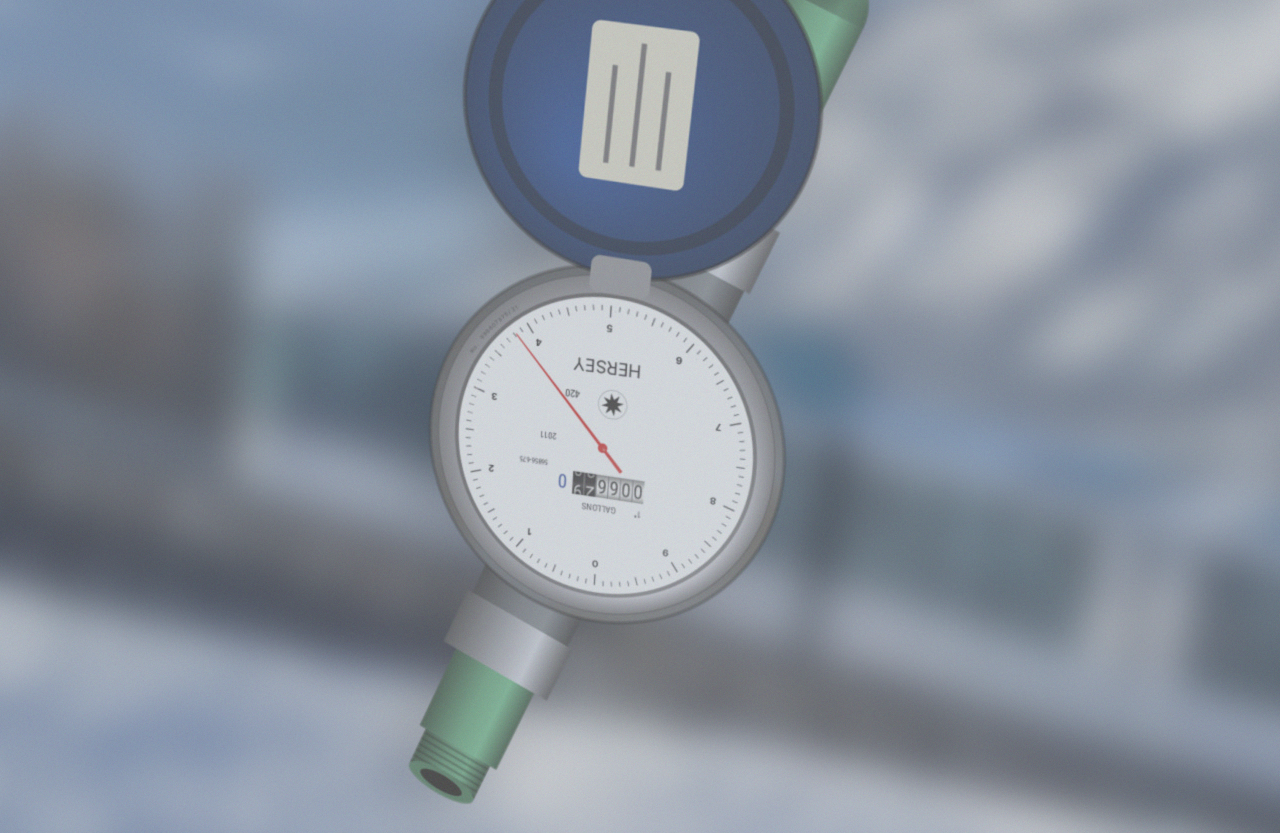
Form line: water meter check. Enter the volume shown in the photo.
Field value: 66293.8 gal
